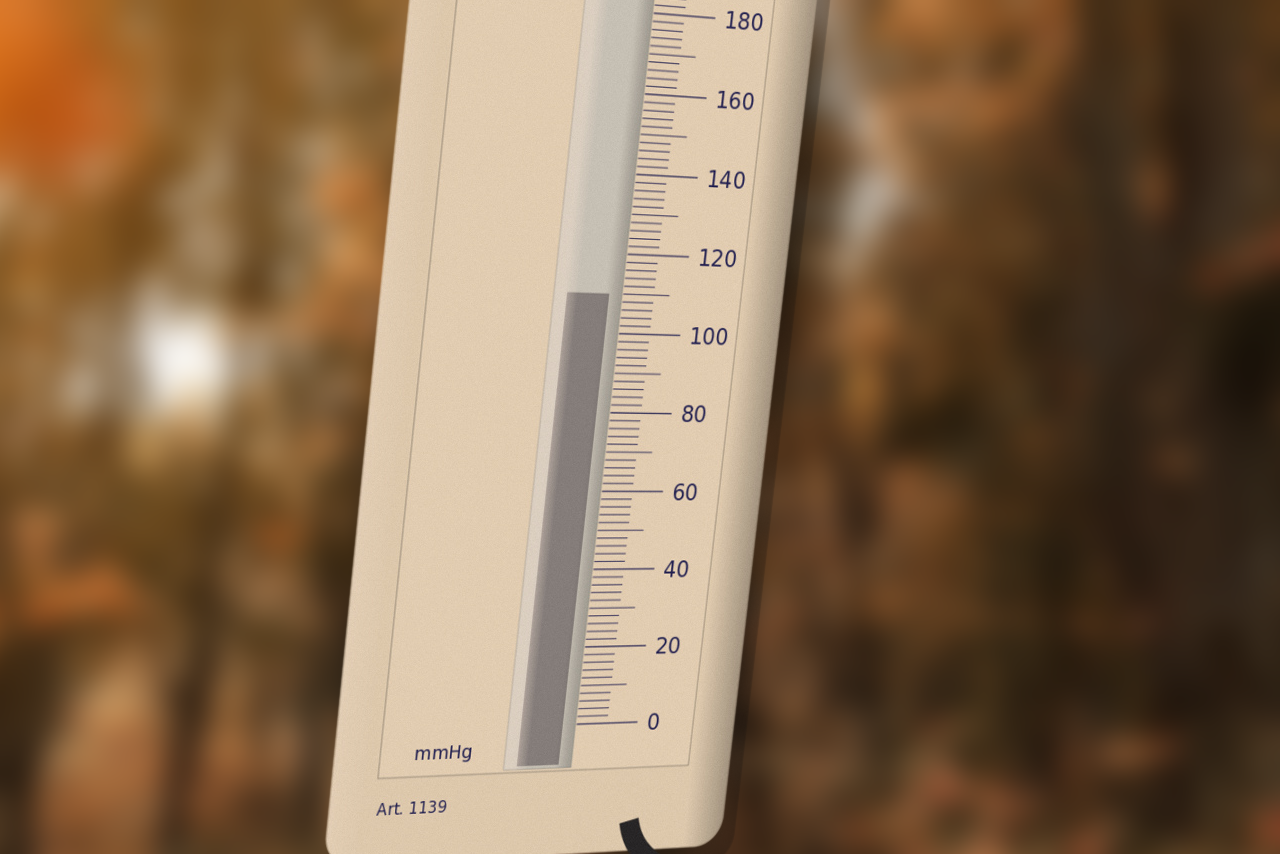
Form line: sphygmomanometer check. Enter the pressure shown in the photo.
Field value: 110 mmHg
